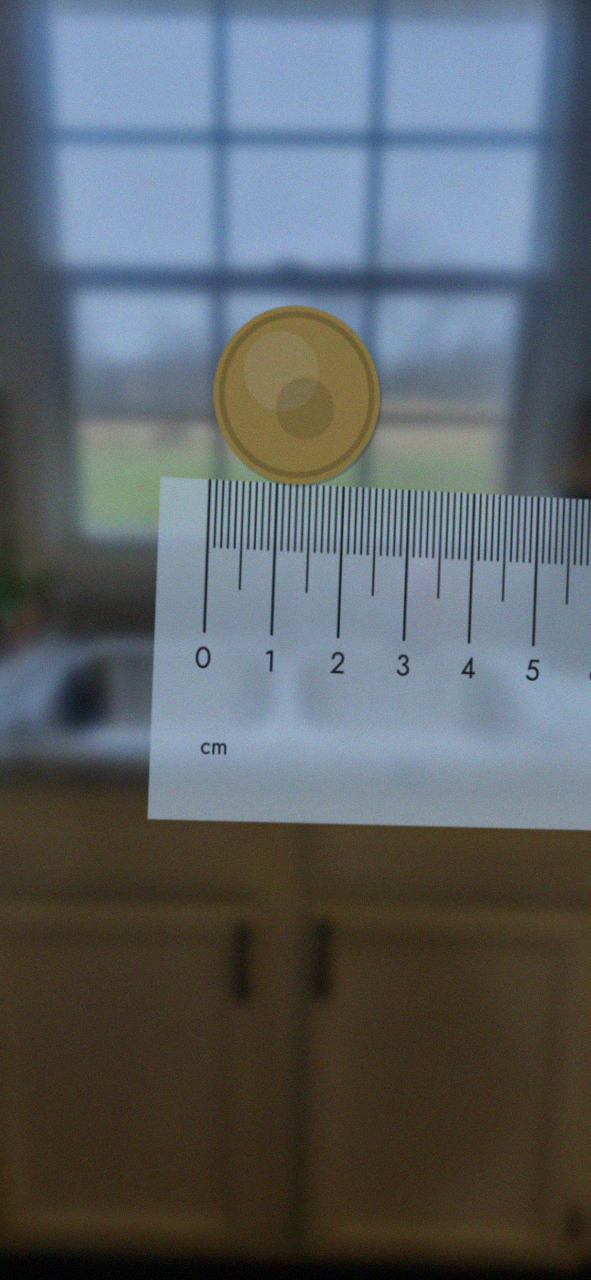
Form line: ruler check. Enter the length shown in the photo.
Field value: 2.5 cm
